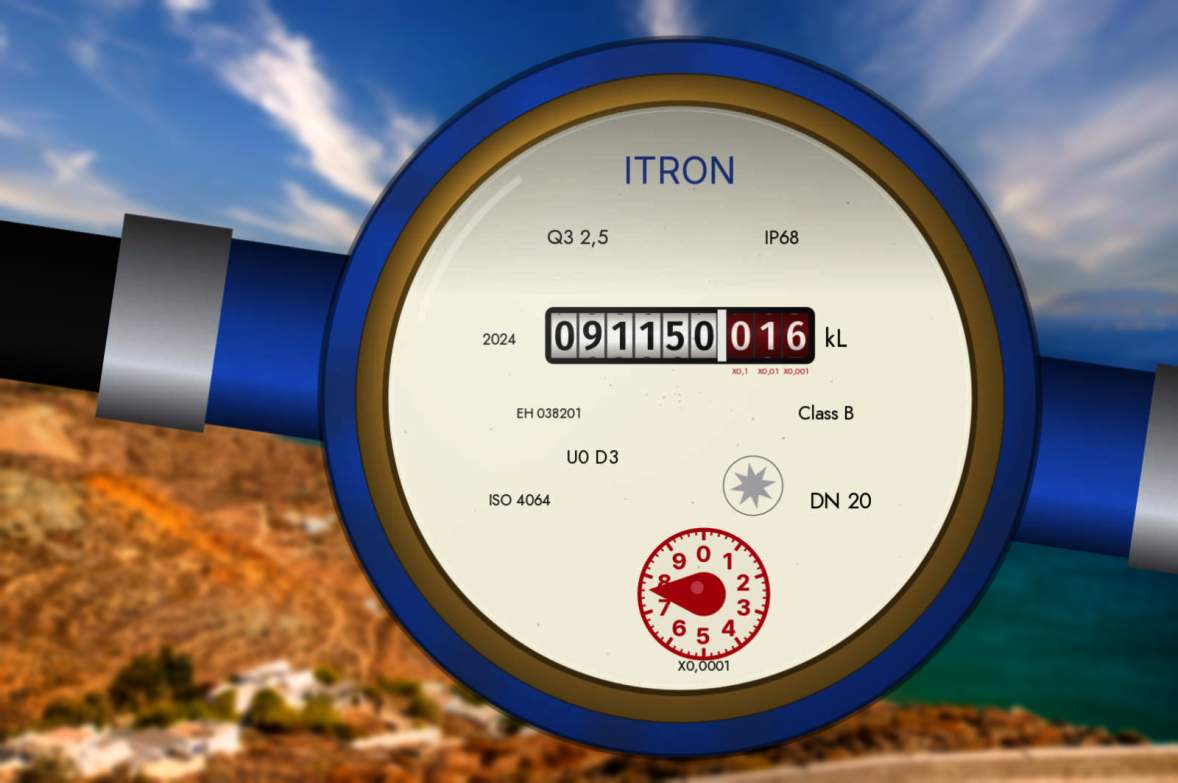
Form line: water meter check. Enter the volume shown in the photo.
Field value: 91150.0167 kL
